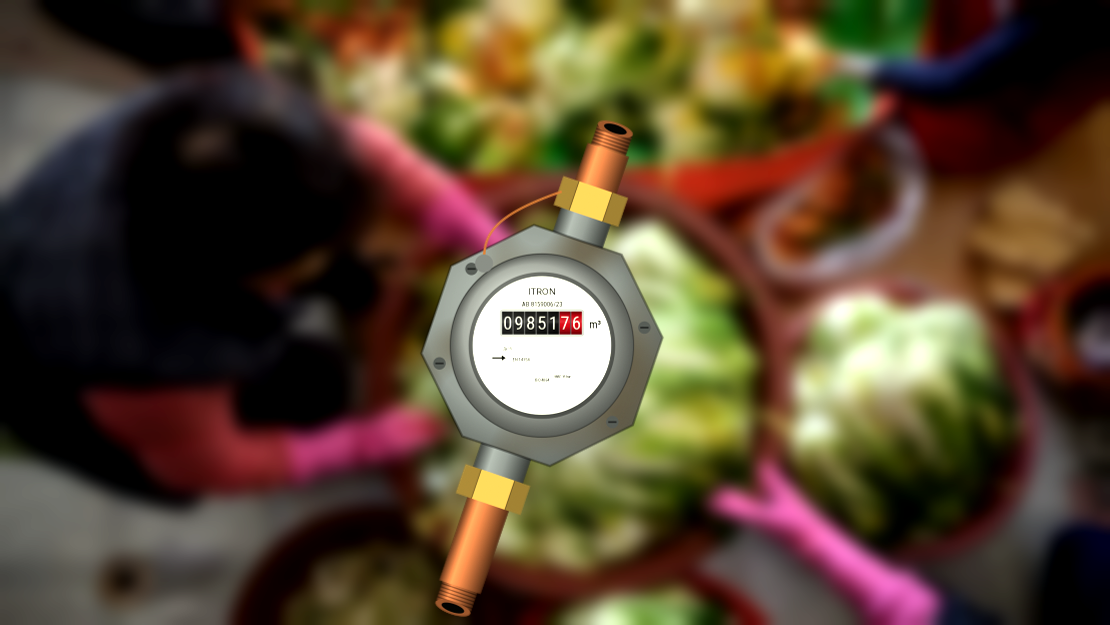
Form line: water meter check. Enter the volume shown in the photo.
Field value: 9851.76 m³
